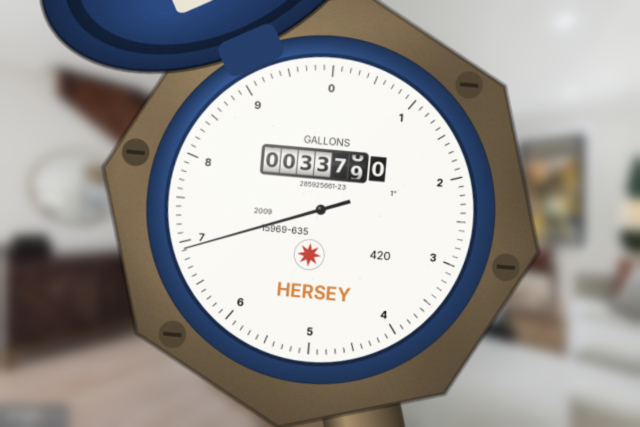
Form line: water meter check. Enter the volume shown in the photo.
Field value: 33786.9 gal
